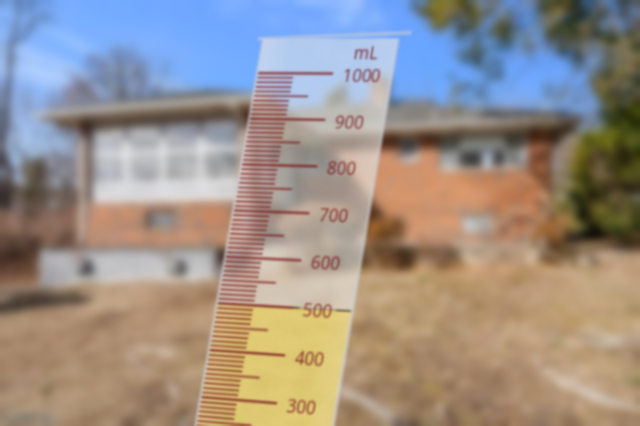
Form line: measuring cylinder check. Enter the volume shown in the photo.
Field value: 500 mL
